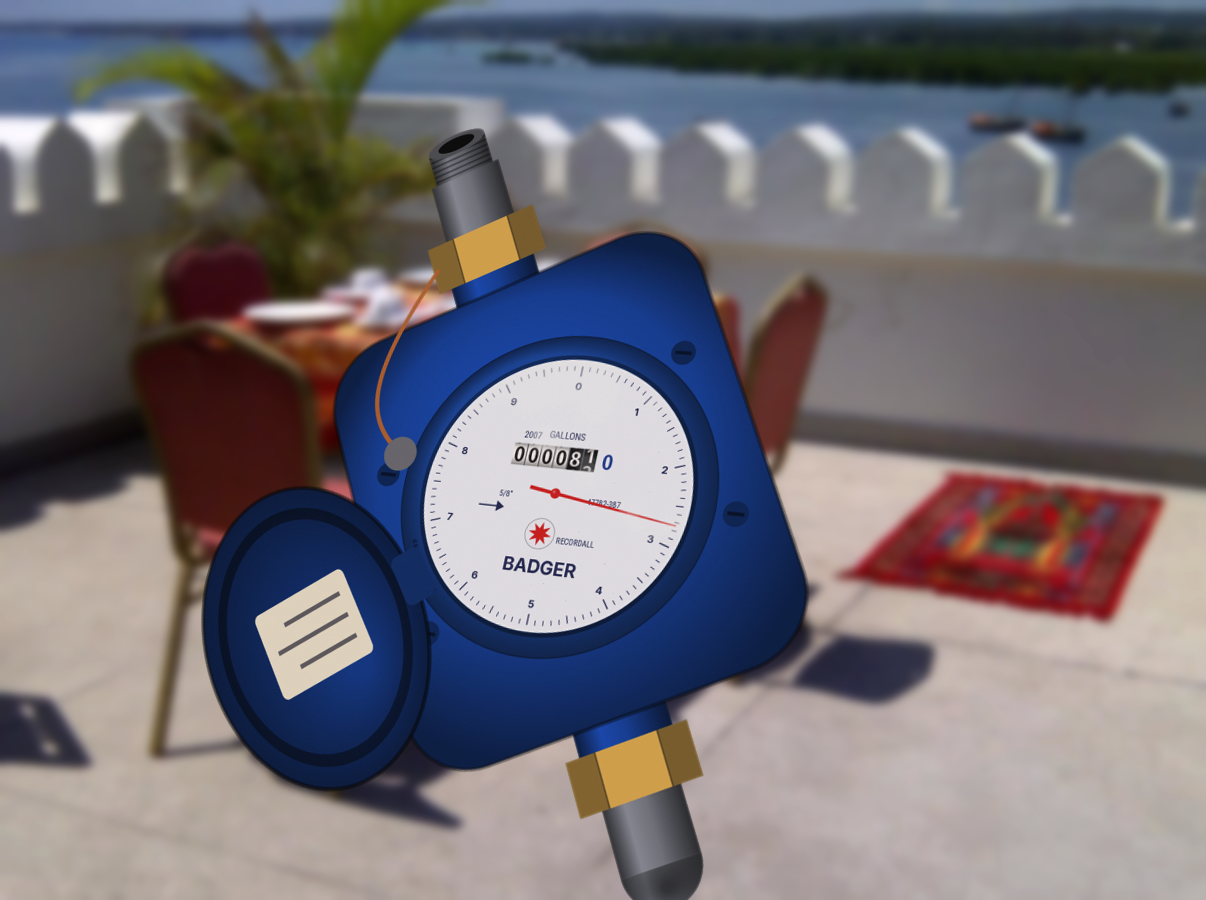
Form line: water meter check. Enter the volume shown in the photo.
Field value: 812.7 gal
